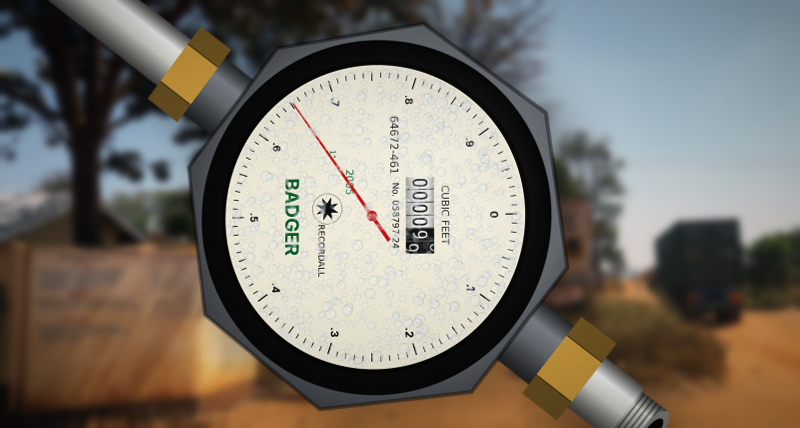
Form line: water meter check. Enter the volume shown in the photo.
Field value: 98.65 ft³
